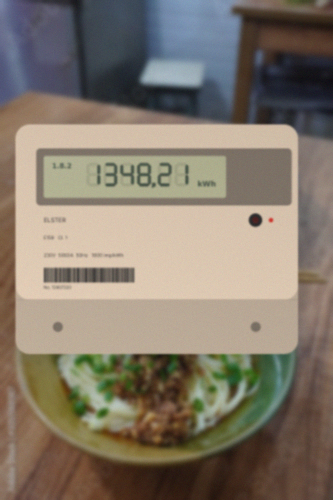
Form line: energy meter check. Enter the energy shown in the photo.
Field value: 1348.21 kWh
